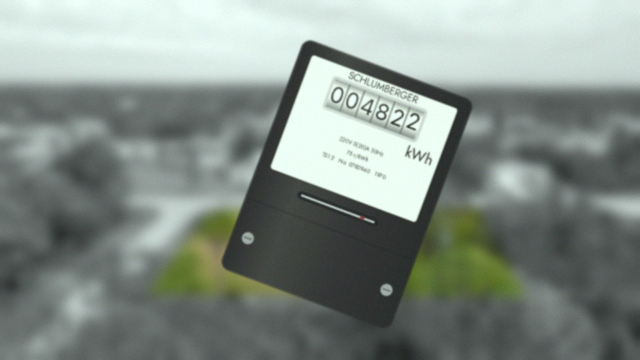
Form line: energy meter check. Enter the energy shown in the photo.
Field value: 4822 kWh
